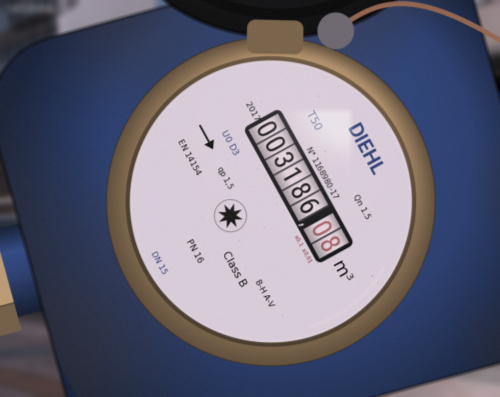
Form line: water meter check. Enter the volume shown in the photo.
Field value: 3186.08 m³
